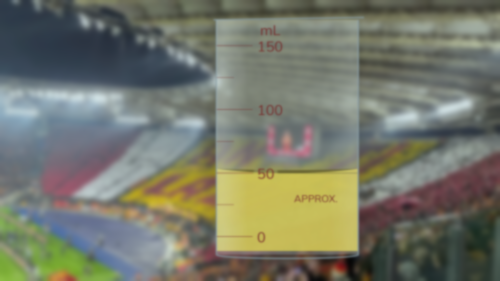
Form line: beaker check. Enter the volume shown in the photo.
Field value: 50 mL
